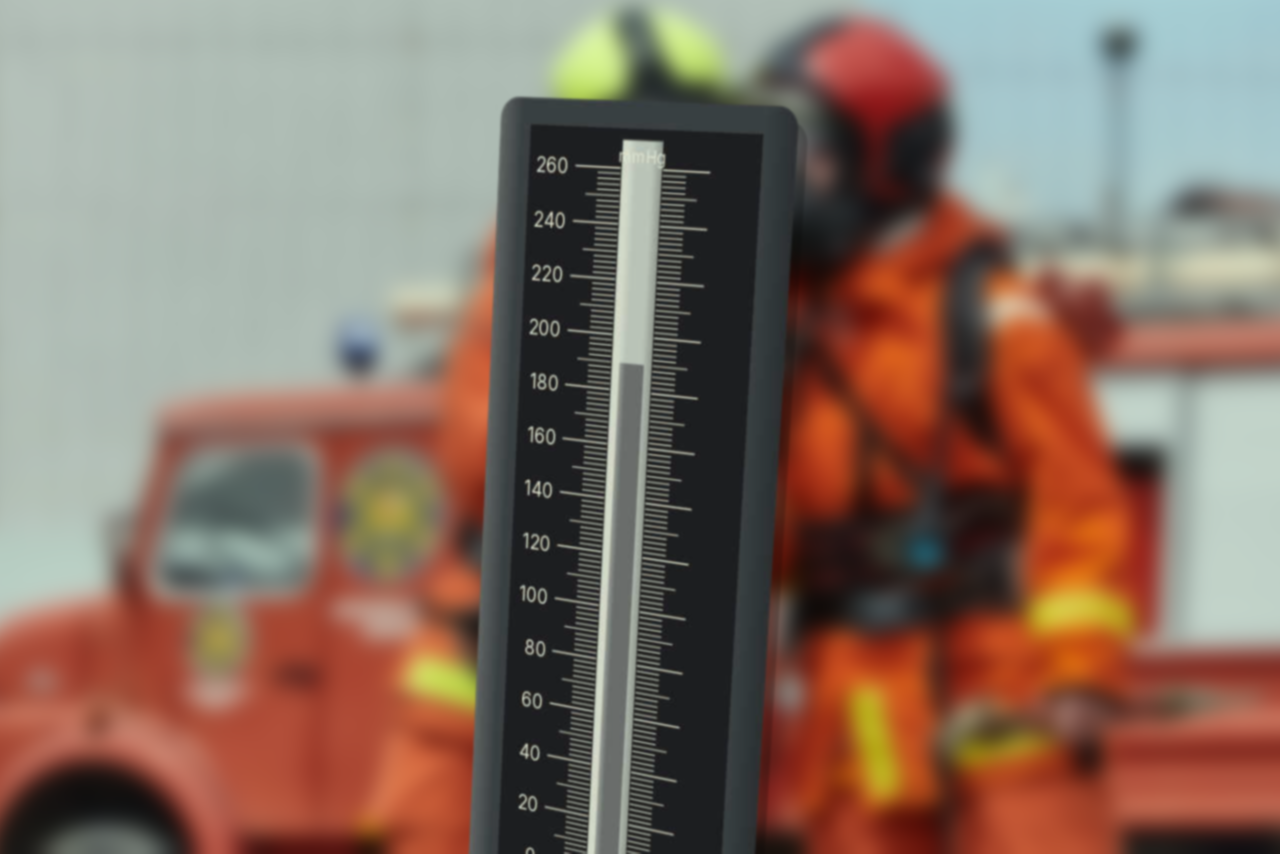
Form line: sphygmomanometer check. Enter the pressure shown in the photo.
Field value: 190 mmHg
